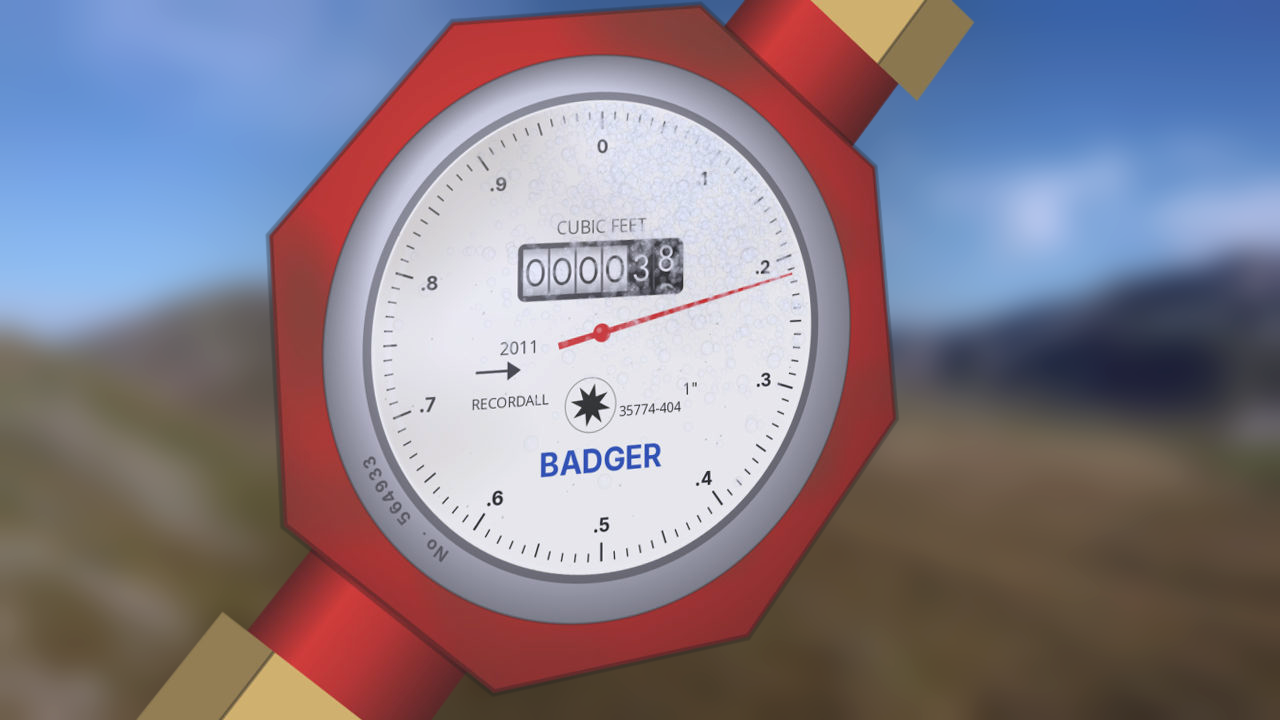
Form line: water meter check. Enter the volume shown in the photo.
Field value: 38.21 ft³
